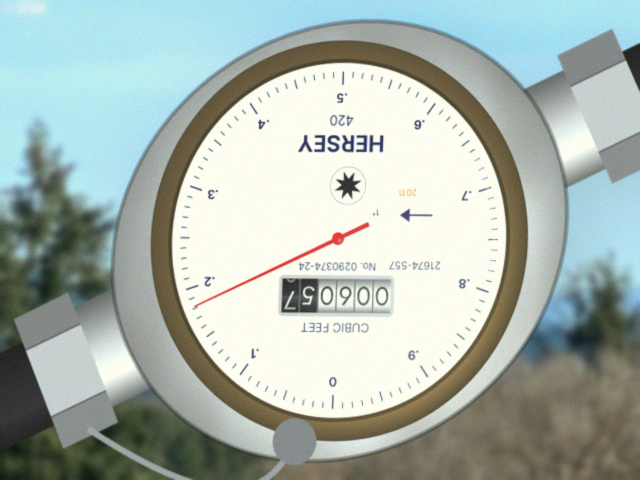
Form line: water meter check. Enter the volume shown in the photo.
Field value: 6057.18 ft³
